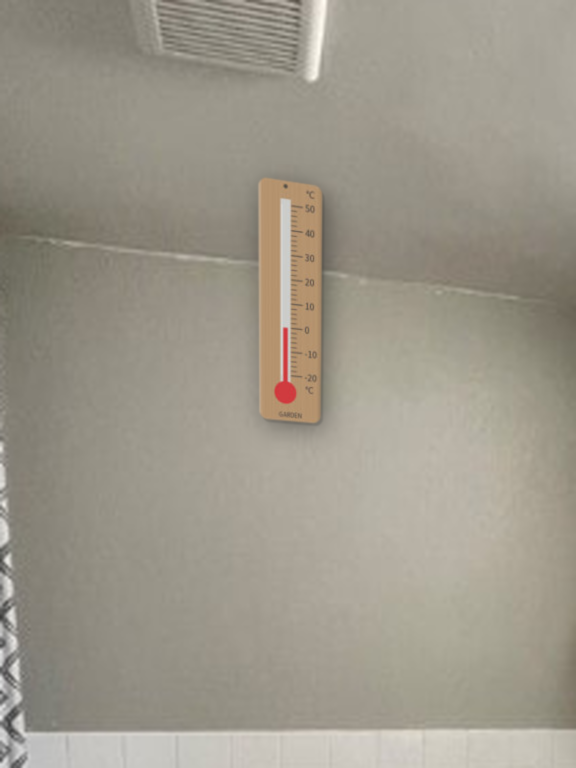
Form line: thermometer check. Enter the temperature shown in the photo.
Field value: 0 °C
